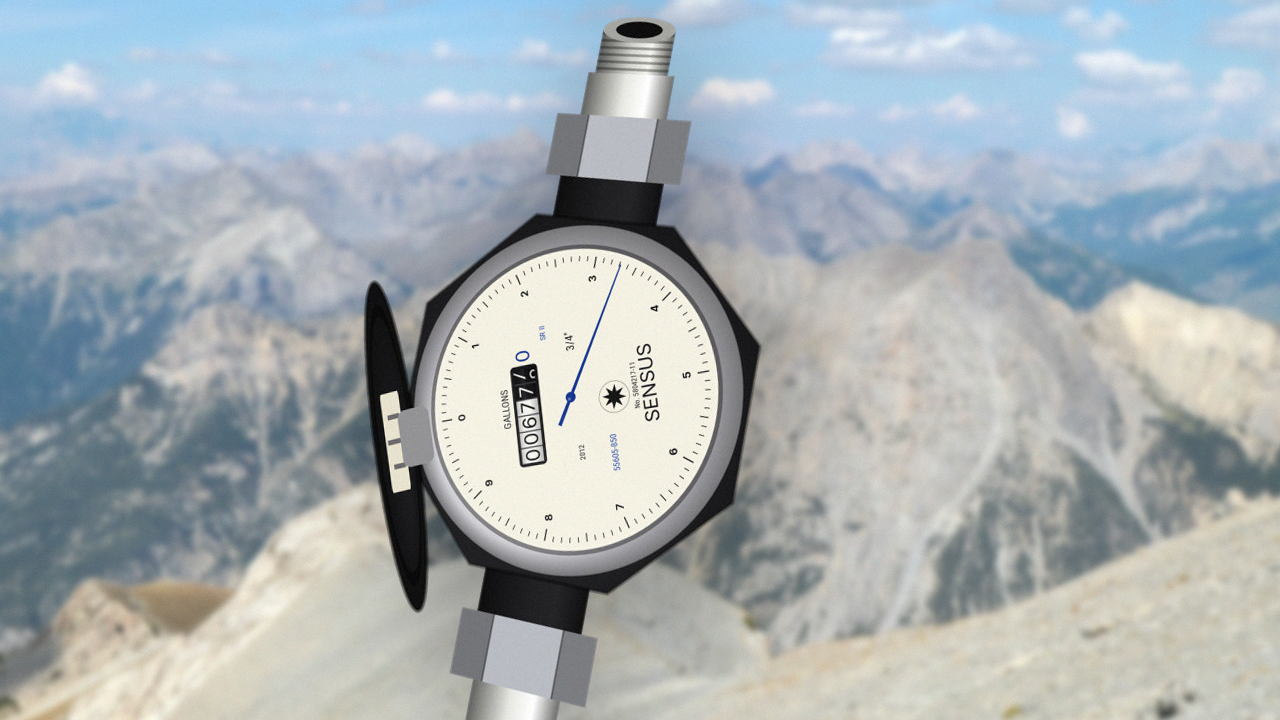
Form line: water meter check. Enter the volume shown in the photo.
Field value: 67773.3 gal
